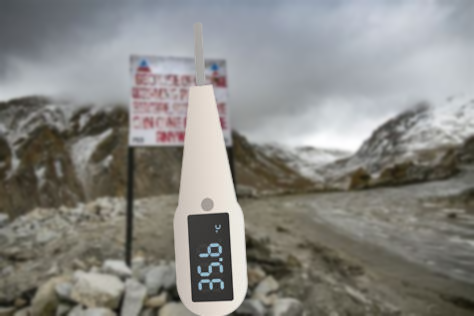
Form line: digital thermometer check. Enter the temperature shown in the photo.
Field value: 35.6 °C
